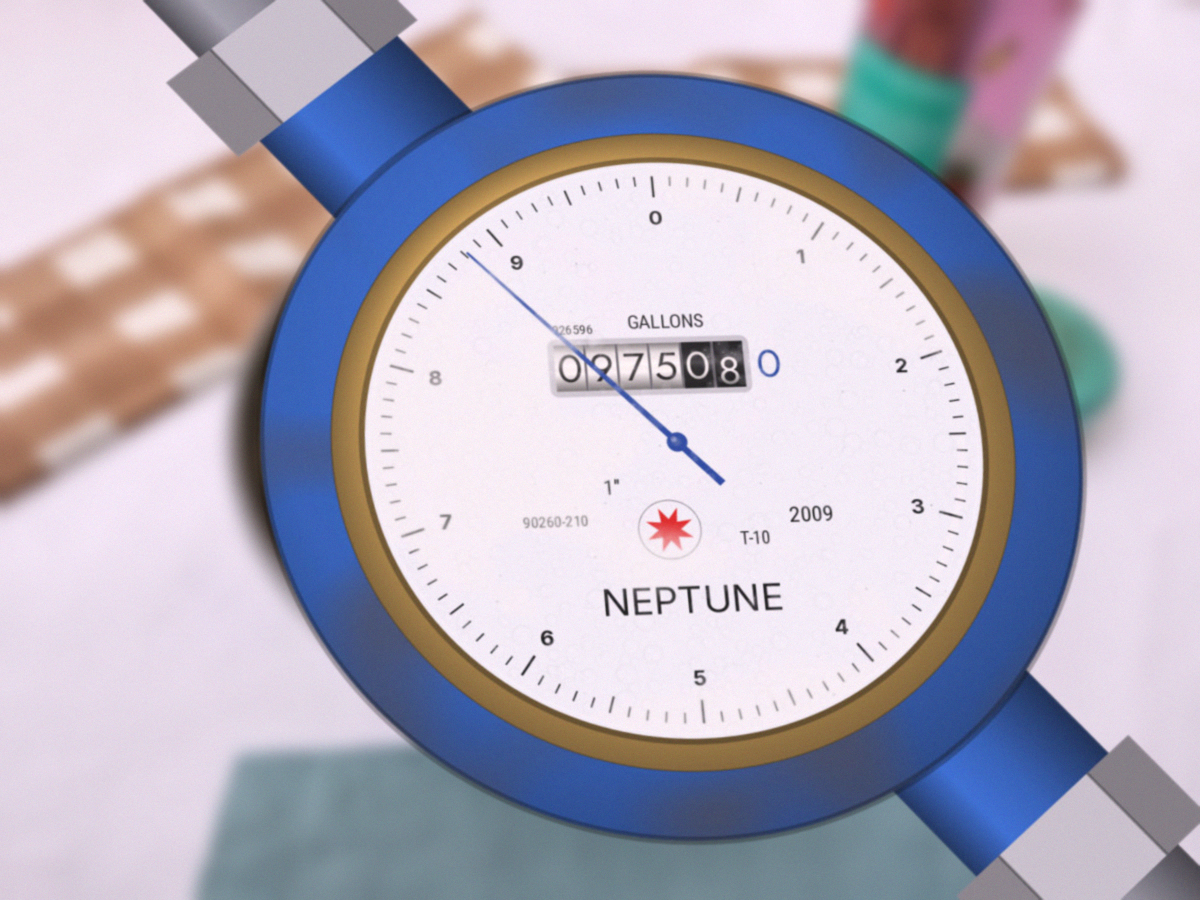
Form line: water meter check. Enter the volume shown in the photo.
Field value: 975078.8 gal
